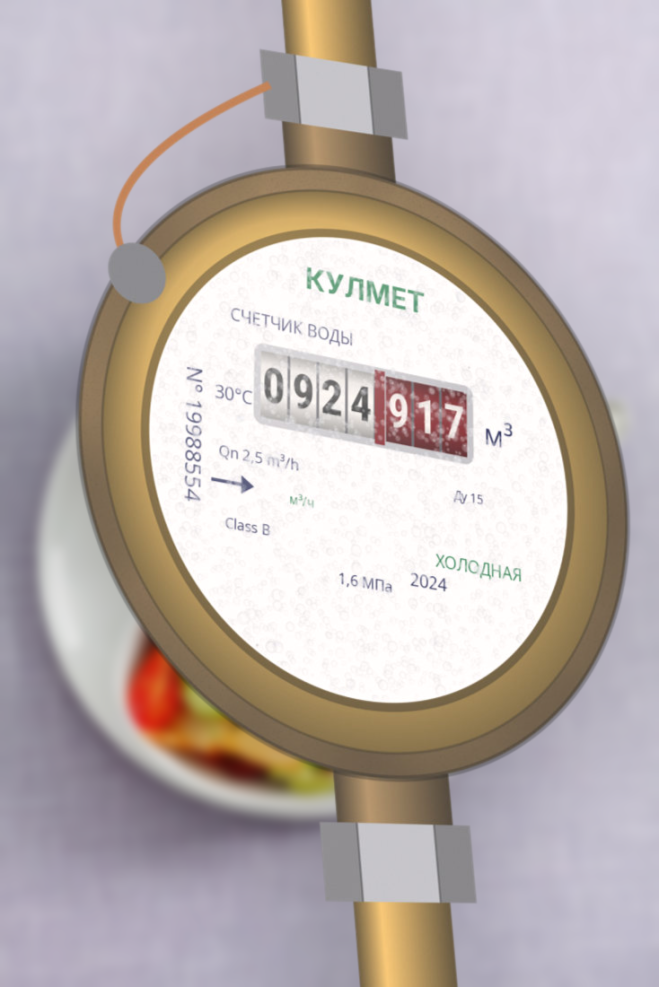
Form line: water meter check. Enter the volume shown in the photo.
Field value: 924.917 m³
